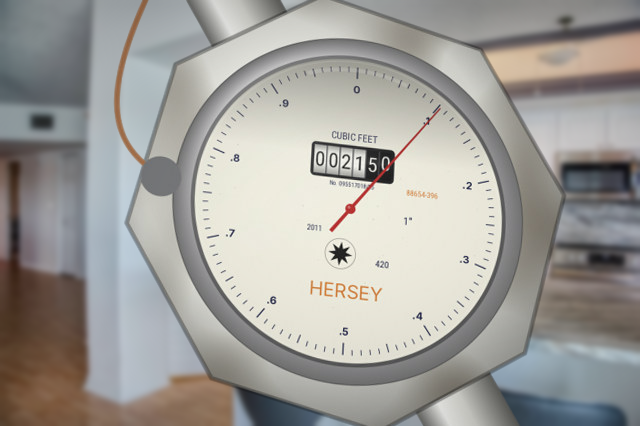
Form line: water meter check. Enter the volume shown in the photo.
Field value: 2150.10 ft³
